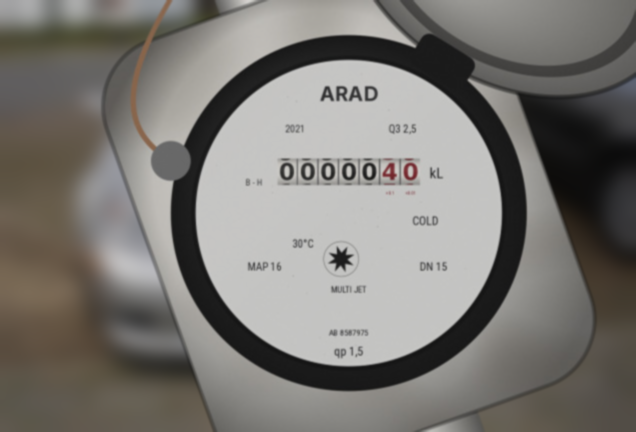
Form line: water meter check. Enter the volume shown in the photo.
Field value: 0.40 kL
